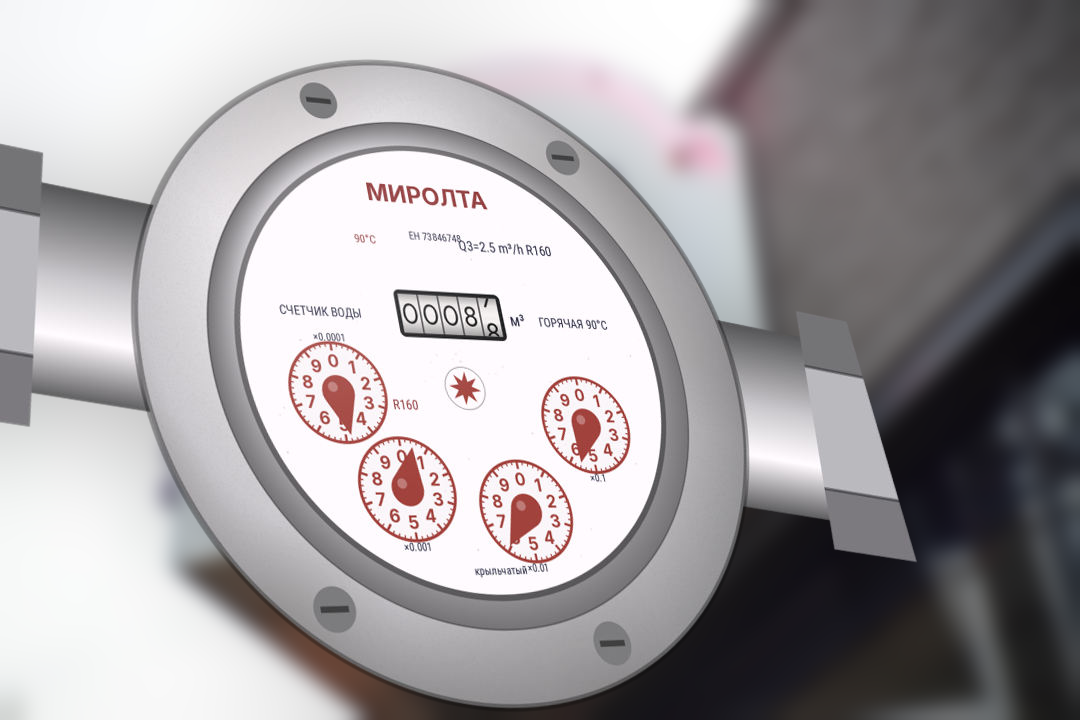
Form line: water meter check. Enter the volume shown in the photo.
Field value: 87.5604 m³
